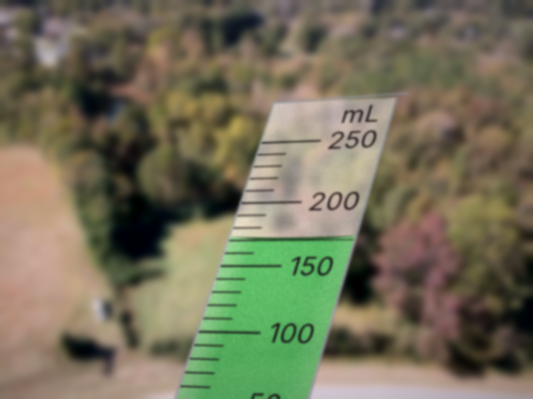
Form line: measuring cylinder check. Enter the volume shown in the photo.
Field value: 170 mL
